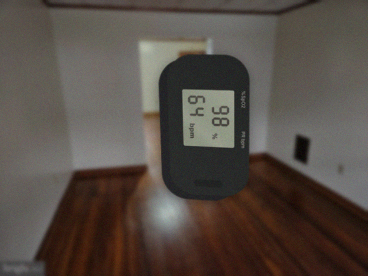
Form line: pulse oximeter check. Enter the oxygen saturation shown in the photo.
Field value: 98 %
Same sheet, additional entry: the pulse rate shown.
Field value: 64 bpm
